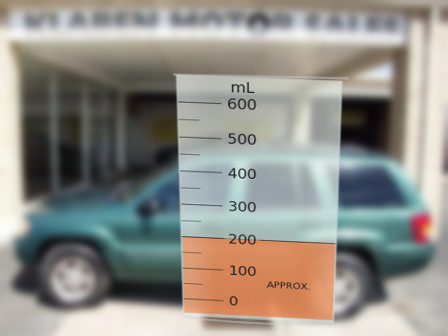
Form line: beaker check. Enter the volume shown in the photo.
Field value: 200 mL
